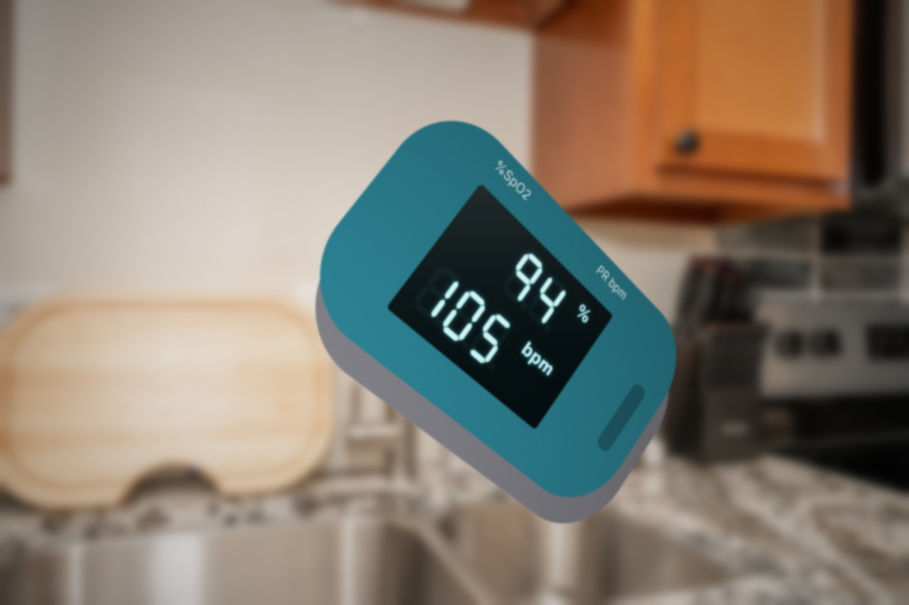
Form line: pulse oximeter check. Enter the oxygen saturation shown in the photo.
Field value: 94 %
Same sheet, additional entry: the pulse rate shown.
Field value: 105 bpm
